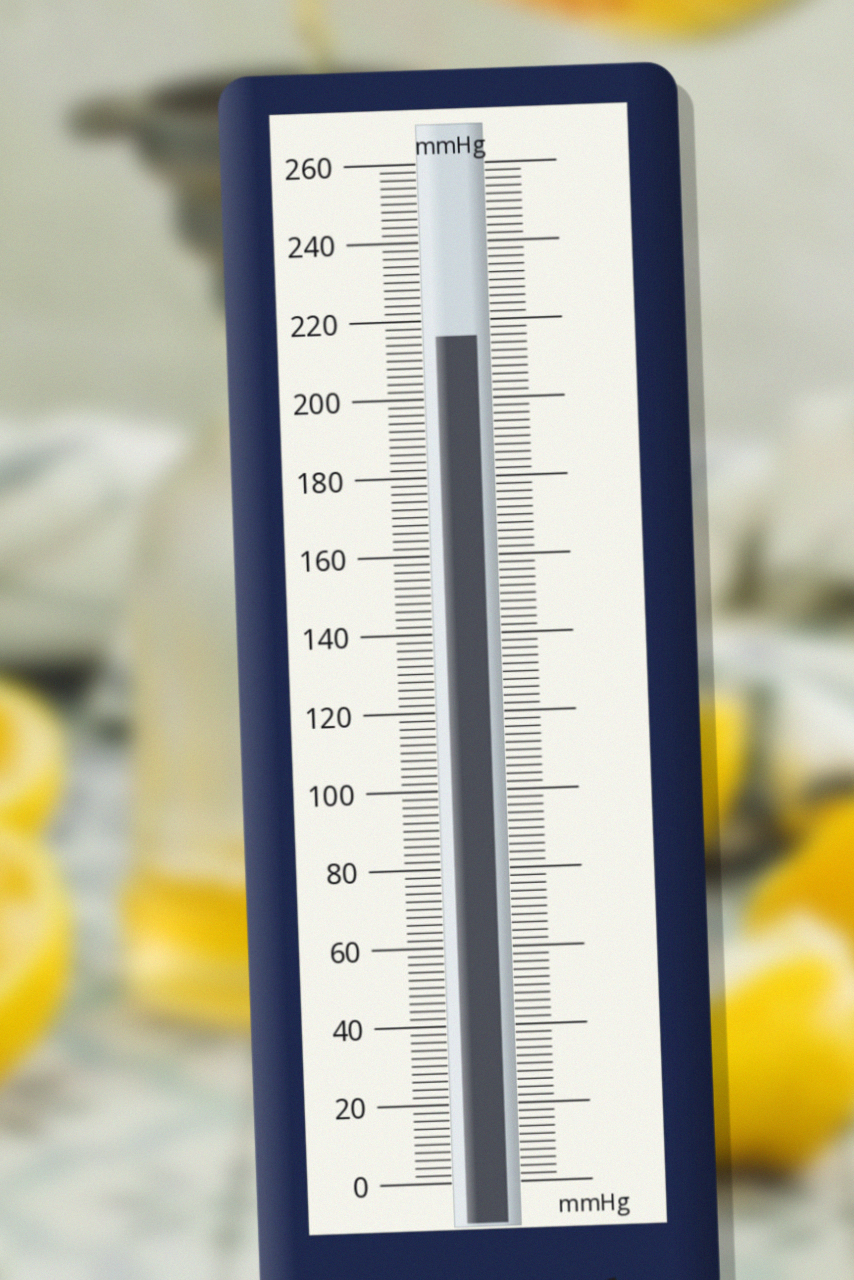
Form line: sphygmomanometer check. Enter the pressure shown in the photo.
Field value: 216 mmHg
